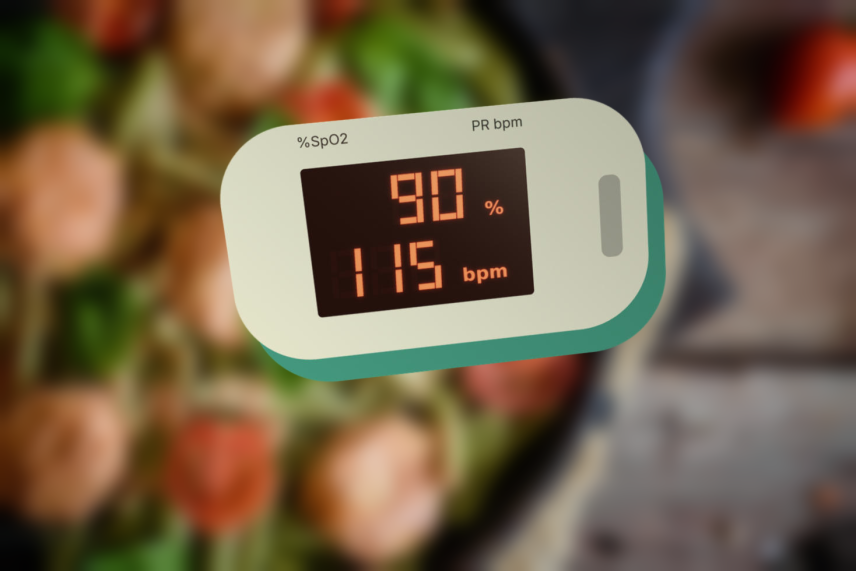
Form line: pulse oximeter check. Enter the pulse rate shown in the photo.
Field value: 115 bpm
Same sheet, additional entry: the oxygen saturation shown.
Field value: 90 %
